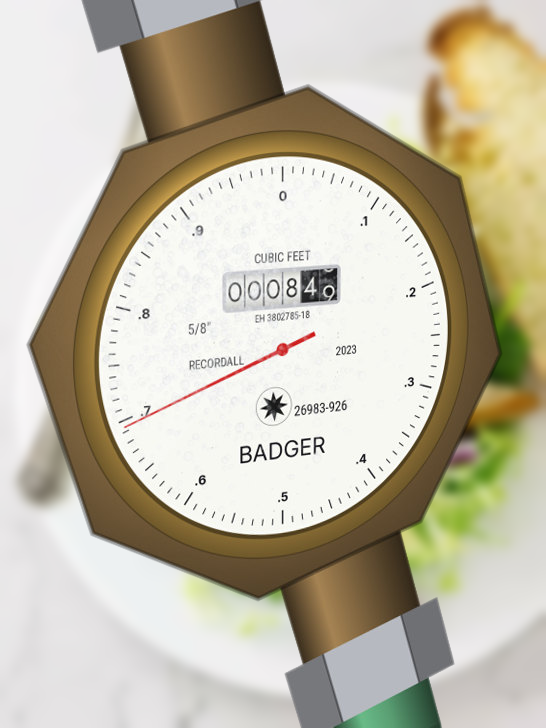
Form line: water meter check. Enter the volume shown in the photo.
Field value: 848.69 ft³
